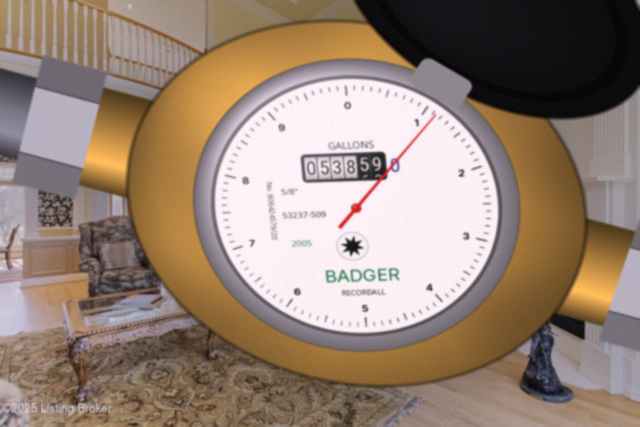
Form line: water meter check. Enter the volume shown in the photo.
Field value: 538591.1 gal
